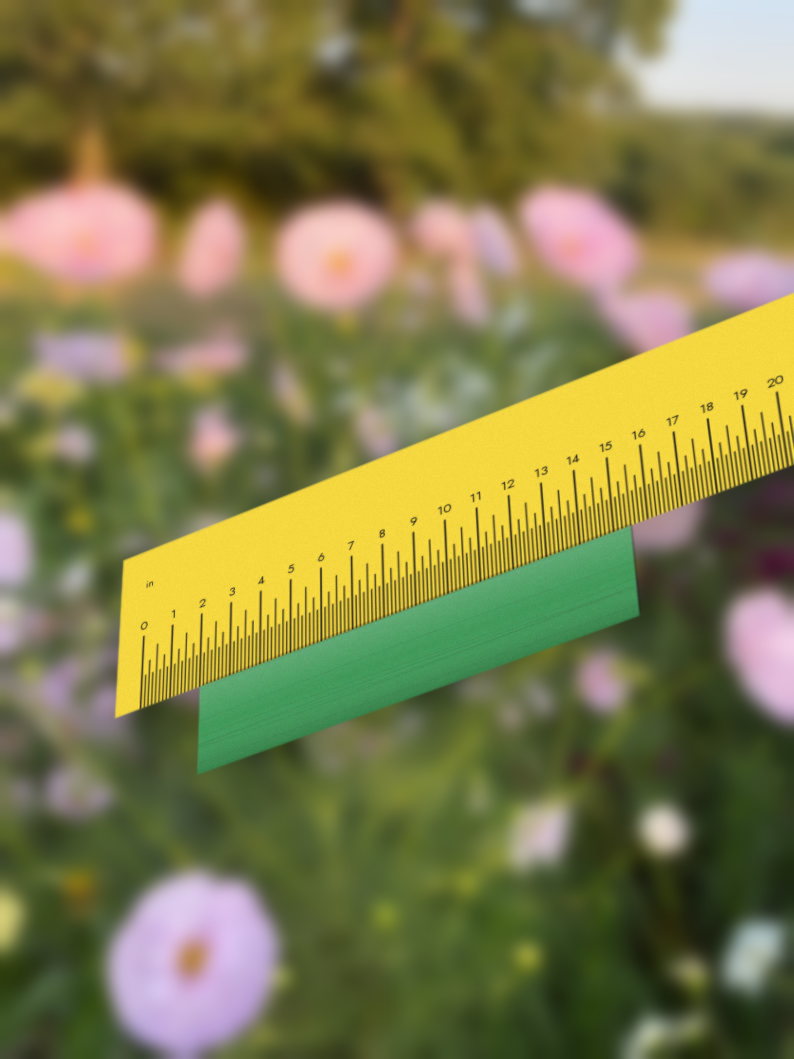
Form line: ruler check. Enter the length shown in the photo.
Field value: 13.5 in
